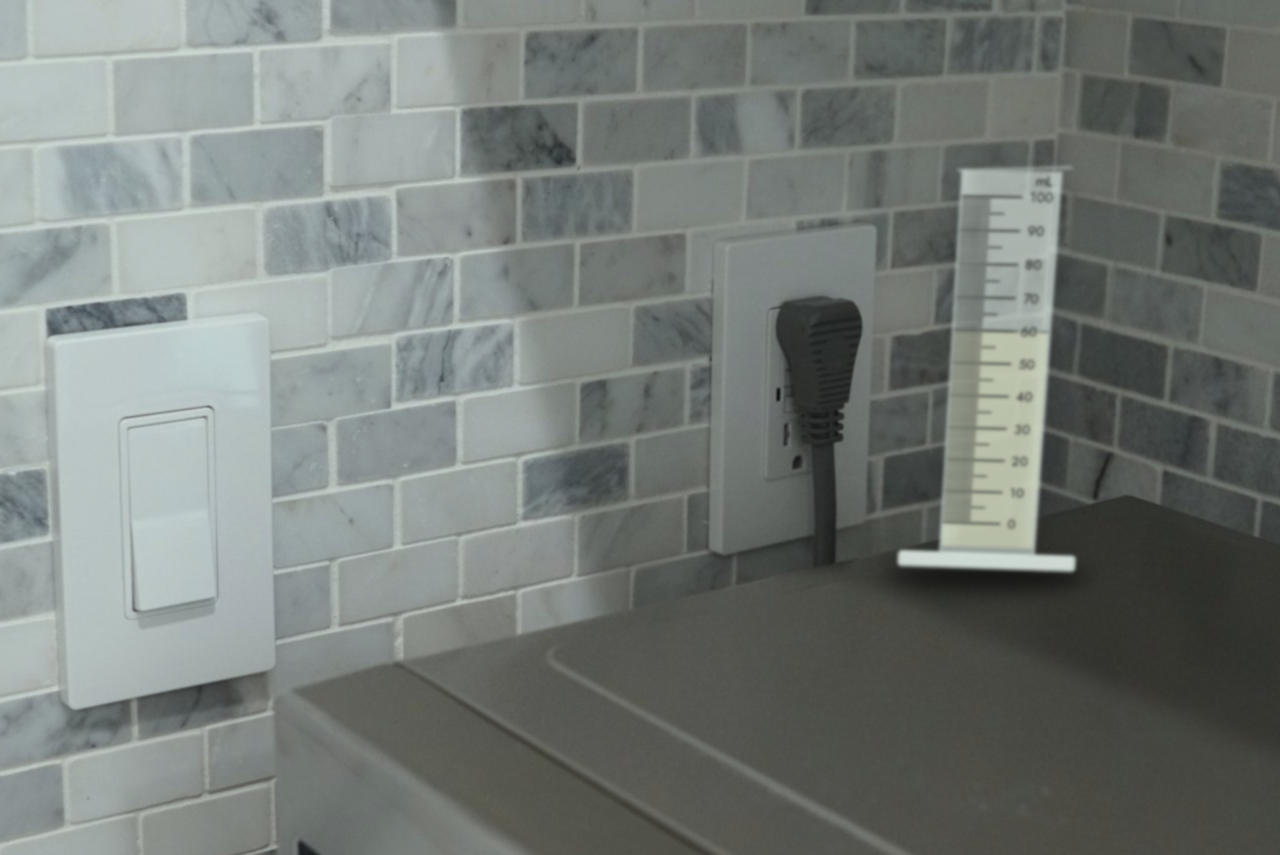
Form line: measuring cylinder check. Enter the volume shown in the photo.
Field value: 60 mL
